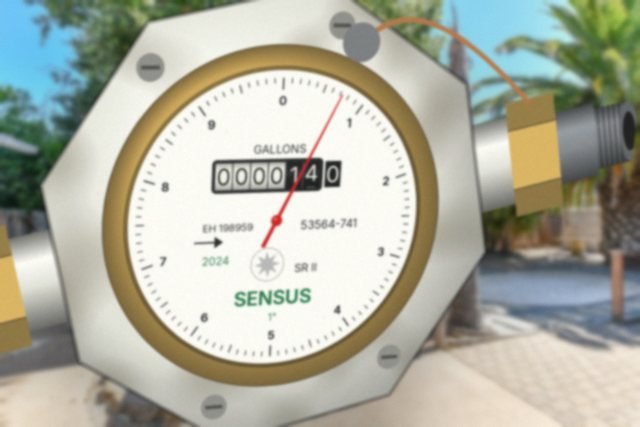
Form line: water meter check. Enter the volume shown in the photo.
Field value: 140.7 gal
